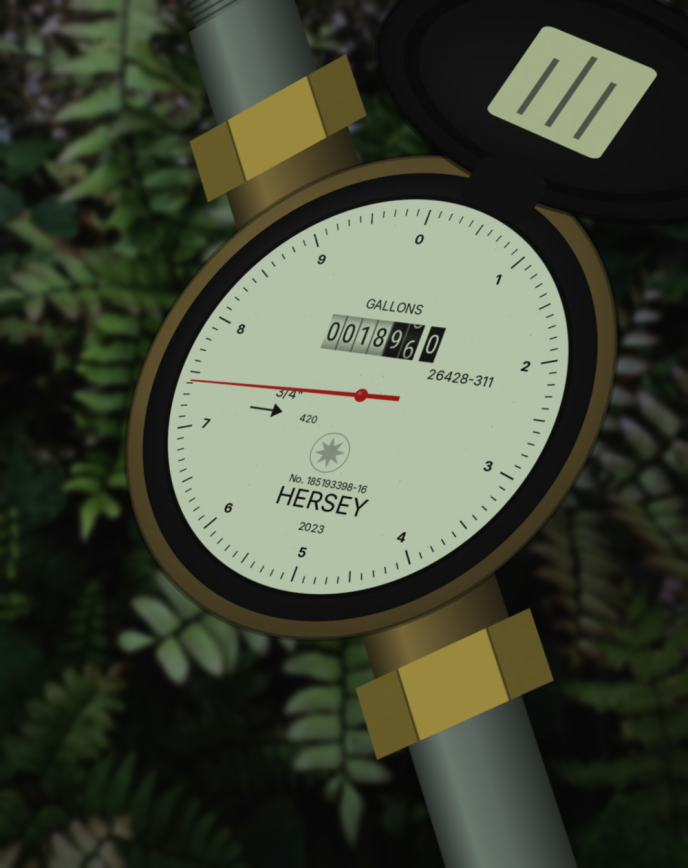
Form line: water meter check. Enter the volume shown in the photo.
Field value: 18957.4 gal
